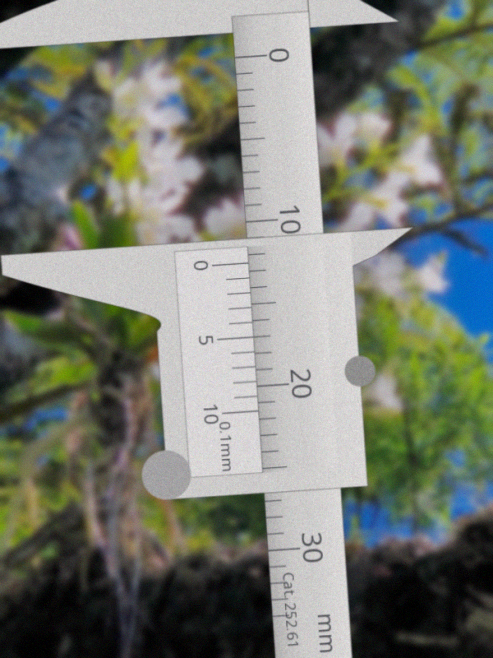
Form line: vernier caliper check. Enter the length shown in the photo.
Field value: 12.5 mm
